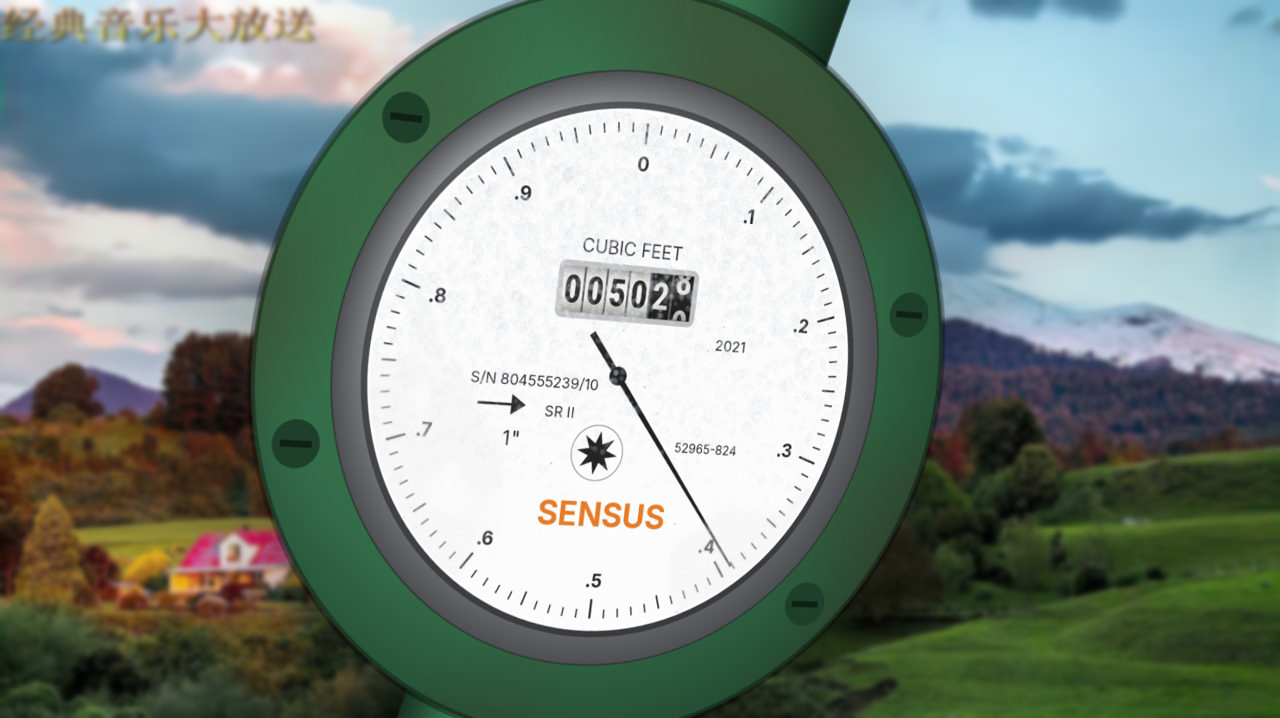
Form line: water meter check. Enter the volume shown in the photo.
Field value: 5028.39 ft³
